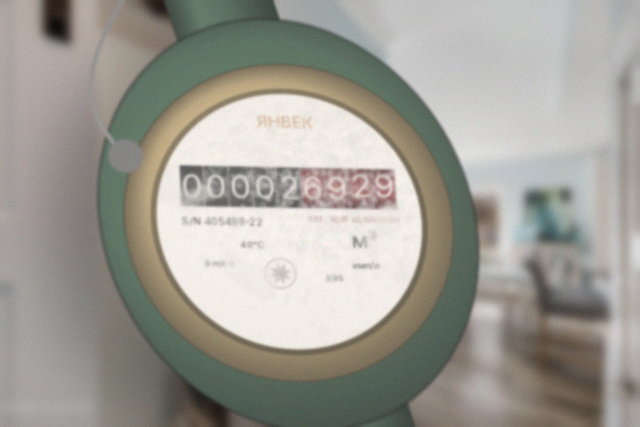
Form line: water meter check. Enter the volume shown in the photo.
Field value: 2.6929 m³
